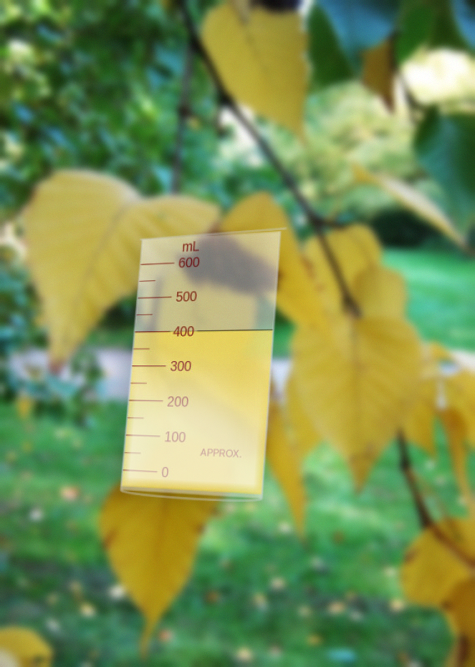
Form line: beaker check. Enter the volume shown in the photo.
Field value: 400 mL
